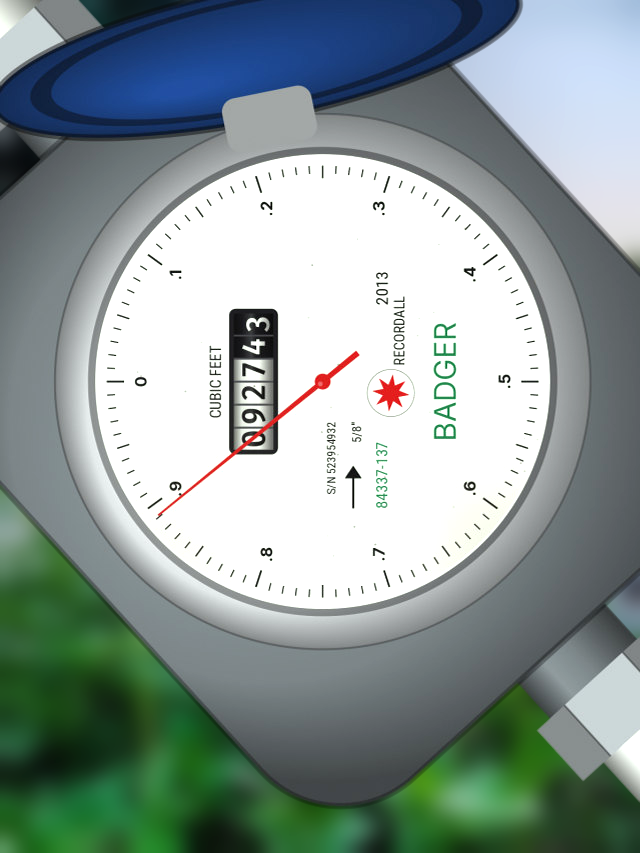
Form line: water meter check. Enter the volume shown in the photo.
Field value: 92742.89 ft³
